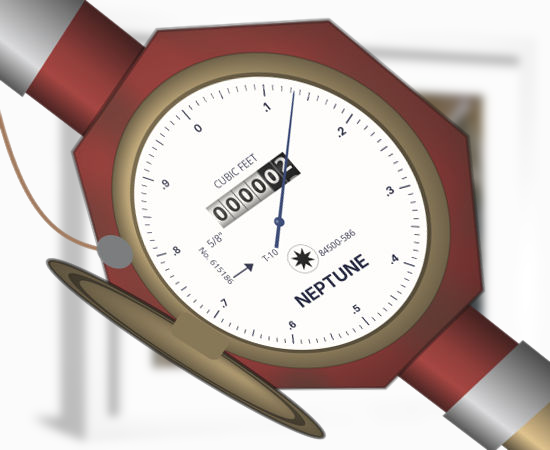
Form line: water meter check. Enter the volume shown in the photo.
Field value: 2.13 ft³
